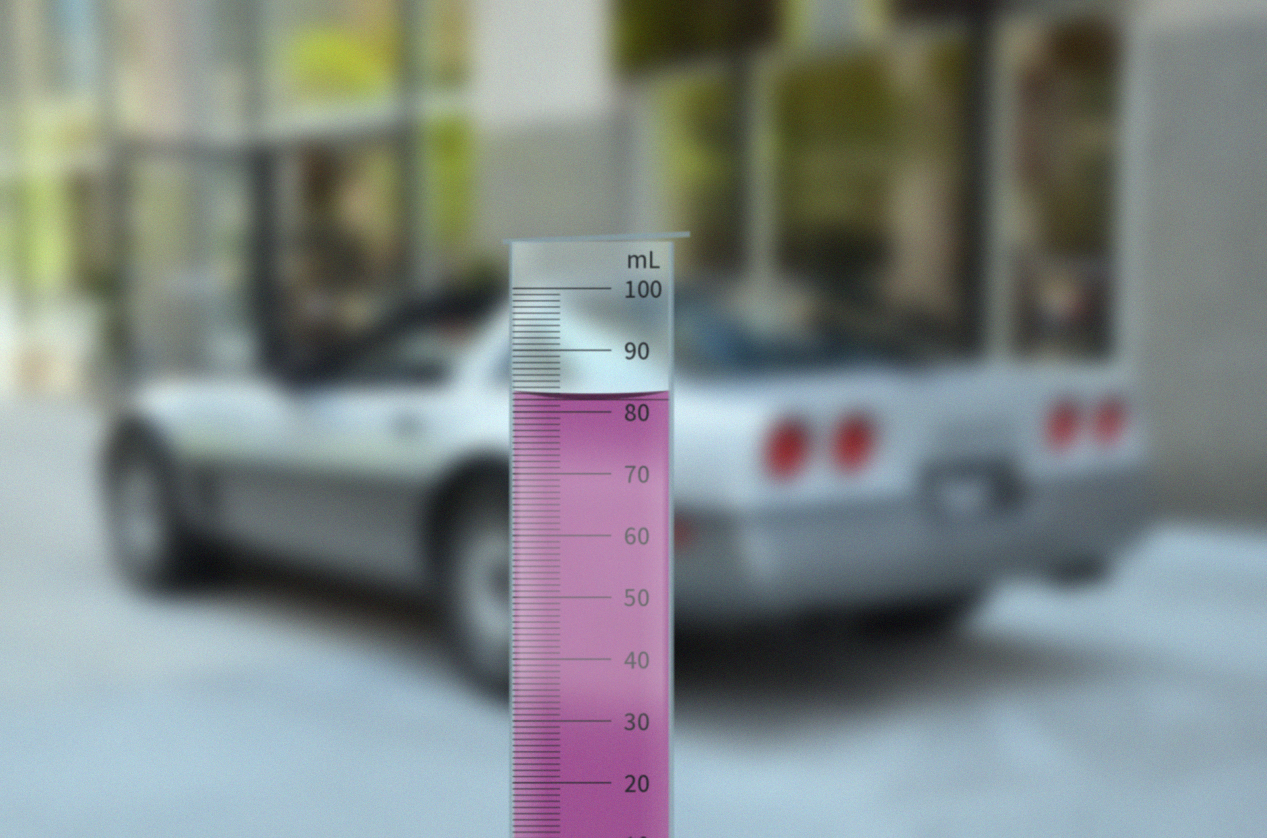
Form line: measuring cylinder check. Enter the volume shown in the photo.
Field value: 82 mL
